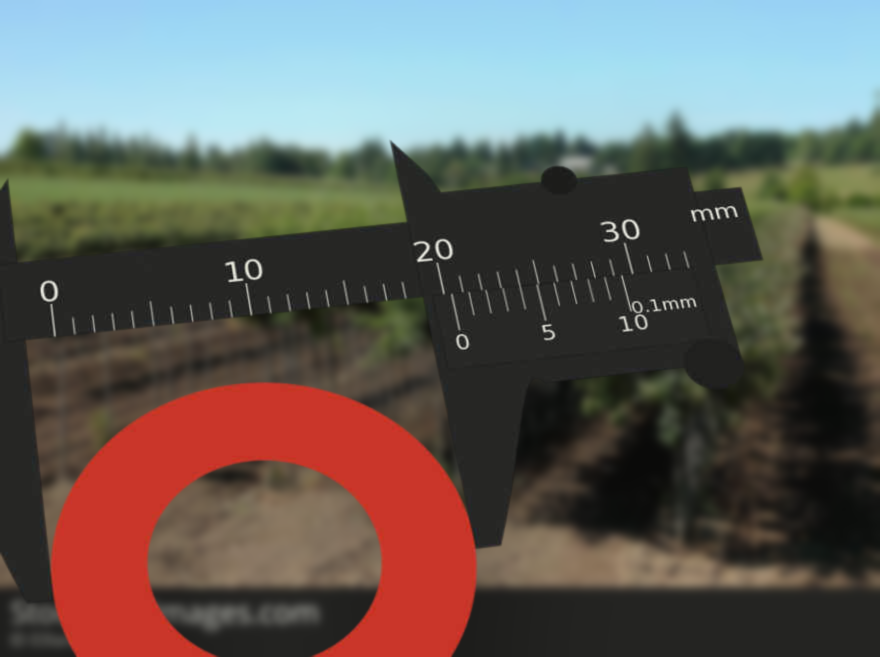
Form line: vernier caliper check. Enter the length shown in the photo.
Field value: 20.4 mm
